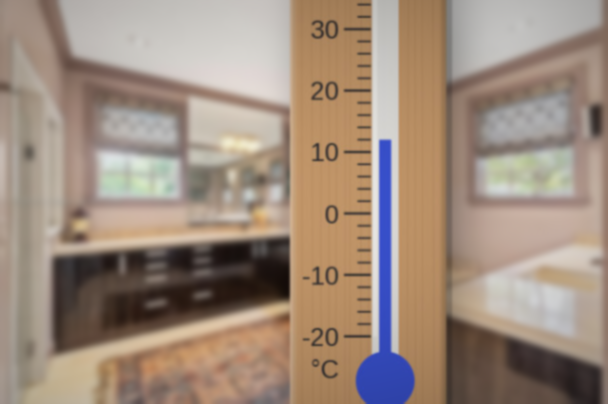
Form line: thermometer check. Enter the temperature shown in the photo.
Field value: 12 °C
